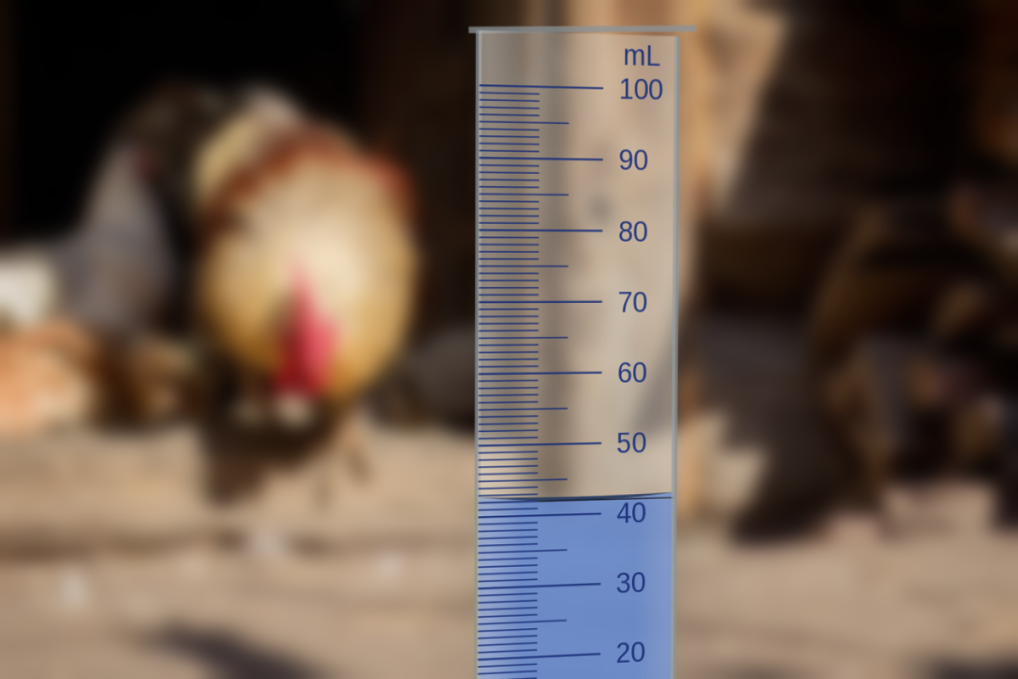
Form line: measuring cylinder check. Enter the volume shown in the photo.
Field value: 42 mL
